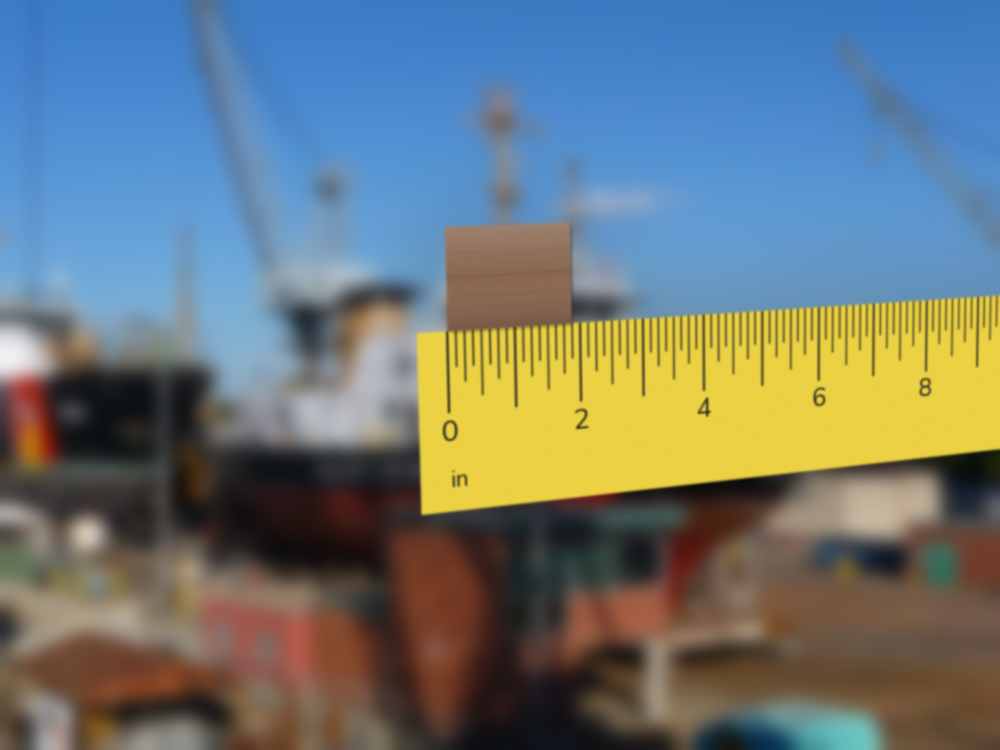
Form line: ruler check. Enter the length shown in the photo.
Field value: 1.875 in
